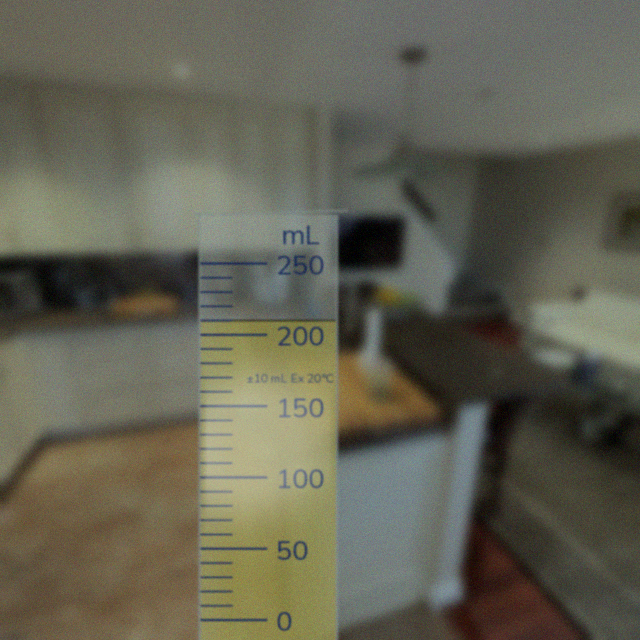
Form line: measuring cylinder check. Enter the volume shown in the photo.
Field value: 210 mL
